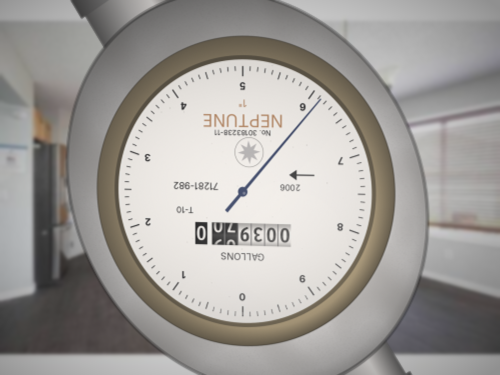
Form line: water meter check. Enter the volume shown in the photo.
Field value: 39696.1 gal
